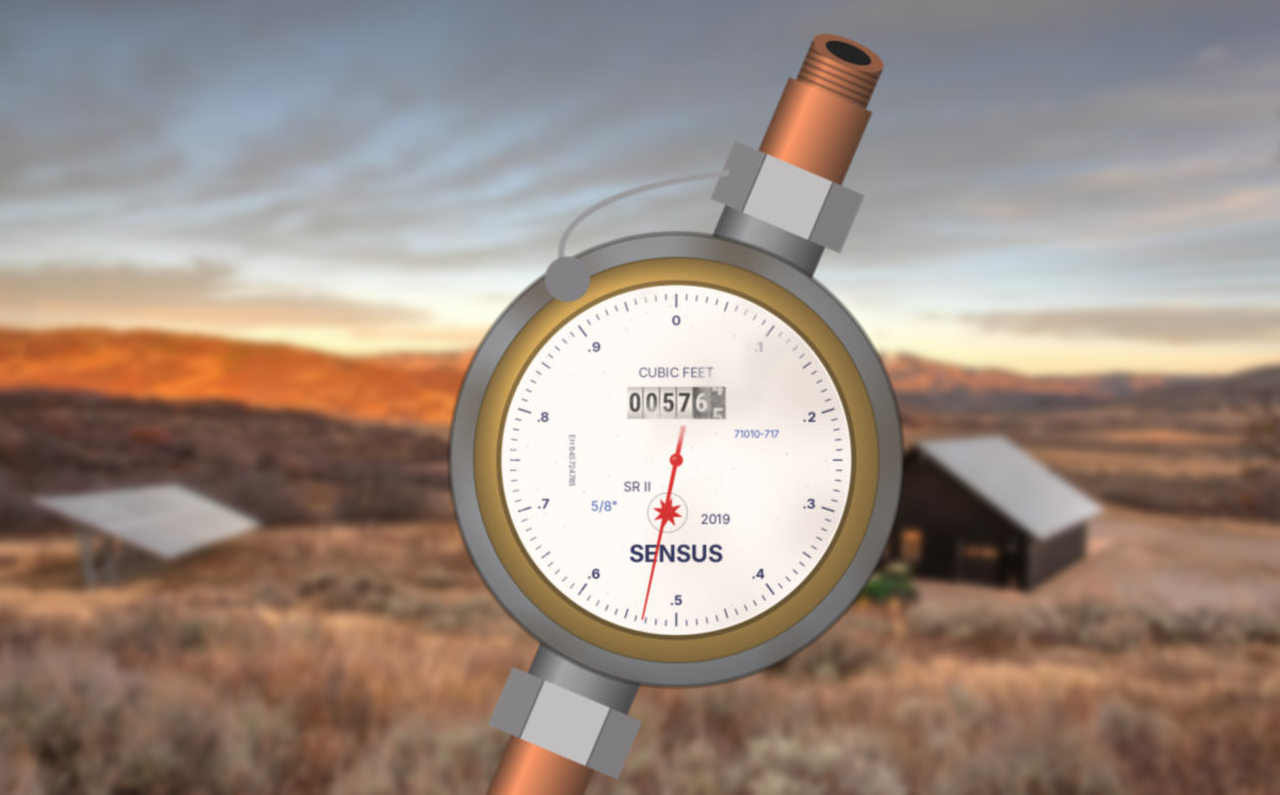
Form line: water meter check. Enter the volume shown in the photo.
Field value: 5764.53 ft³
